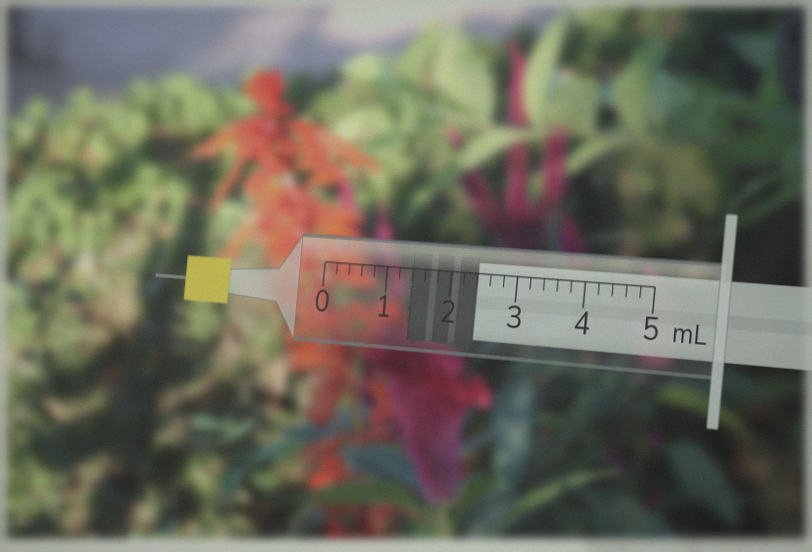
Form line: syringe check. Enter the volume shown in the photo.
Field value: 1.4 mL
